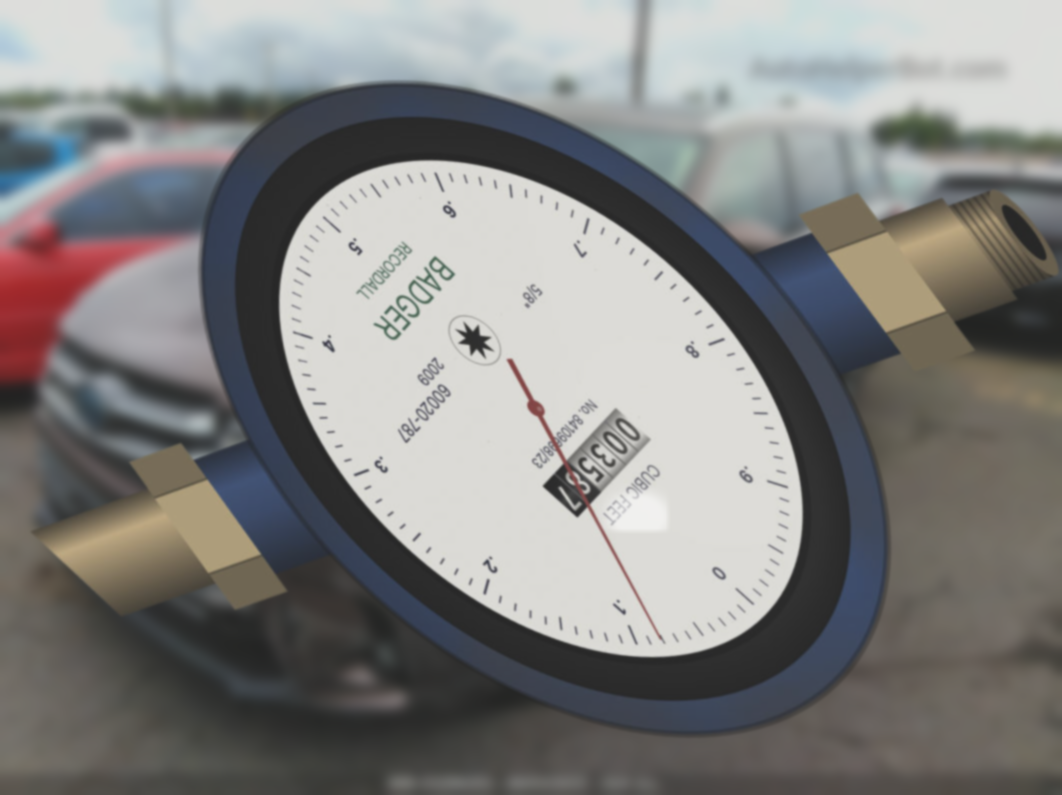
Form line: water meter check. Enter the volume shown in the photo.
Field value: 3587.08 ft³
